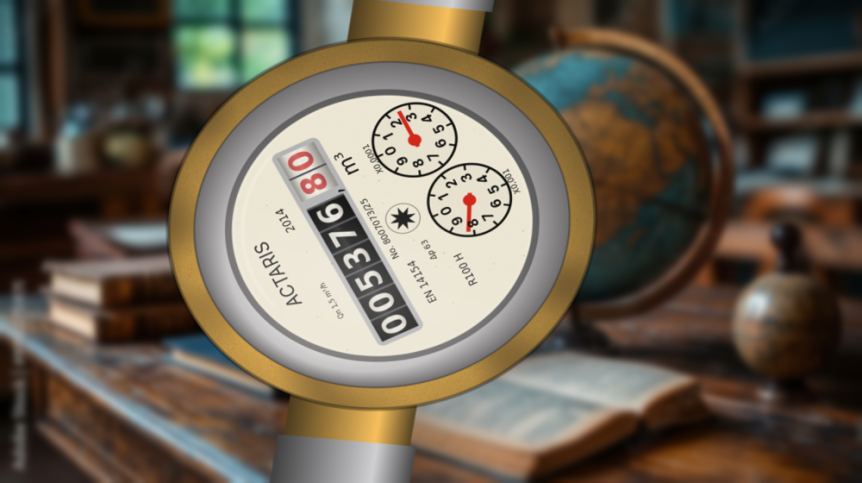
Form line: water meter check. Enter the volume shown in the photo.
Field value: 5376.8082 m³
